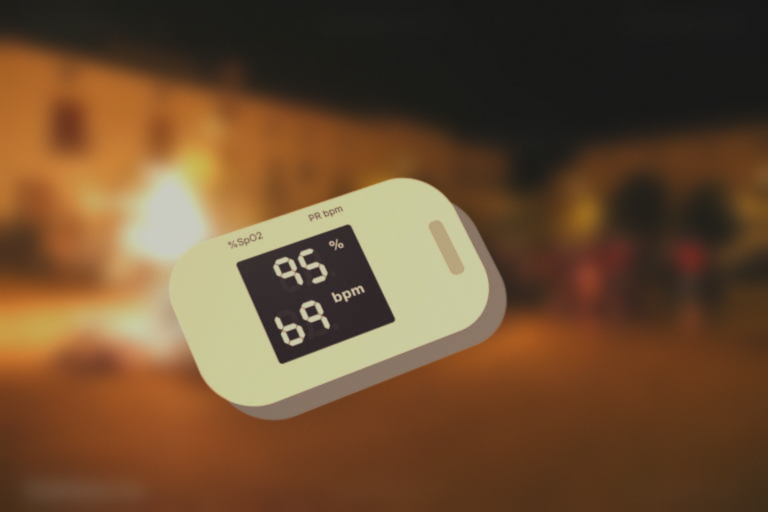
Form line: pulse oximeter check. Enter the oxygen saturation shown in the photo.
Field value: 95 %
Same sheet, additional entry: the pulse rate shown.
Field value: 69 bpm
